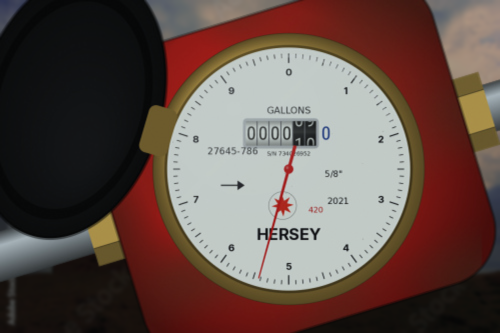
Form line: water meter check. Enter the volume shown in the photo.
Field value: 95.4 gal
